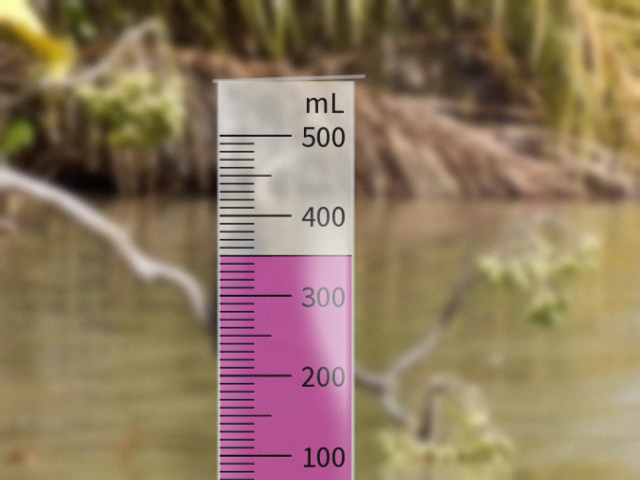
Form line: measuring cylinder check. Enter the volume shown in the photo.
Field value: 350 mL
